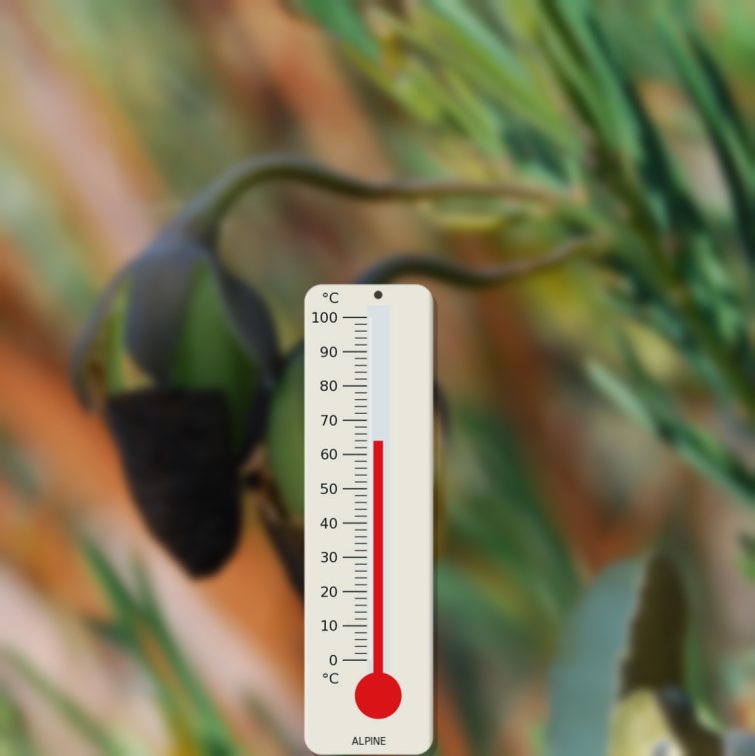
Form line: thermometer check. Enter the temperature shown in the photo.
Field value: 64 °C
